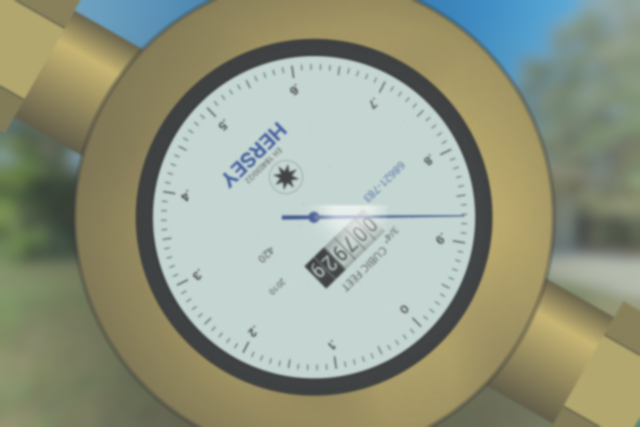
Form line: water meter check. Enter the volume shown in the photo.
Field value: 7928.87 ft³
